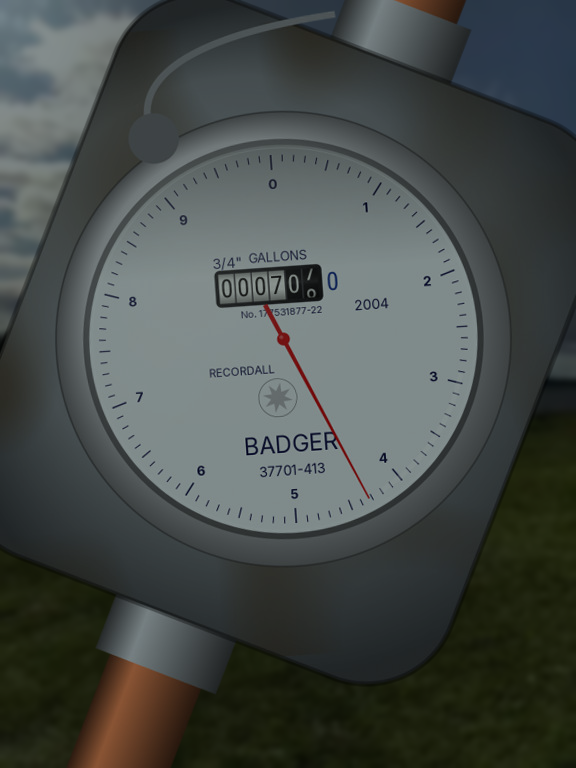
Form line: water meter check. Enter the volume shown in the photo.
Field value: 7074.3 gal
